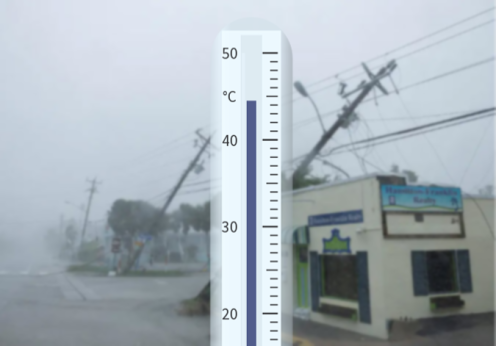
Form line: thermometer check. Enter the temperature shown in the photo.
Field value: 44.5 °C
